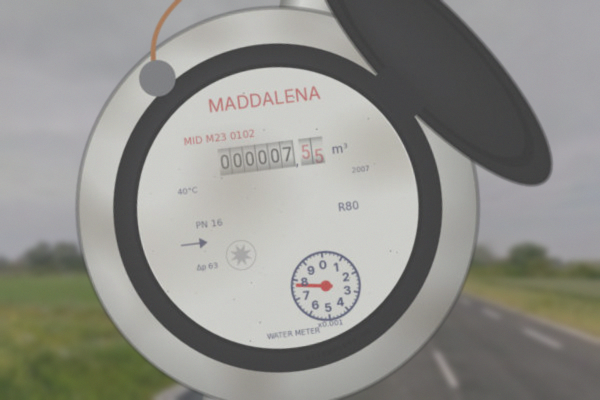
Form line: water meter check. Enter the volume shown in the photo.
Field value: 7.547 m³
